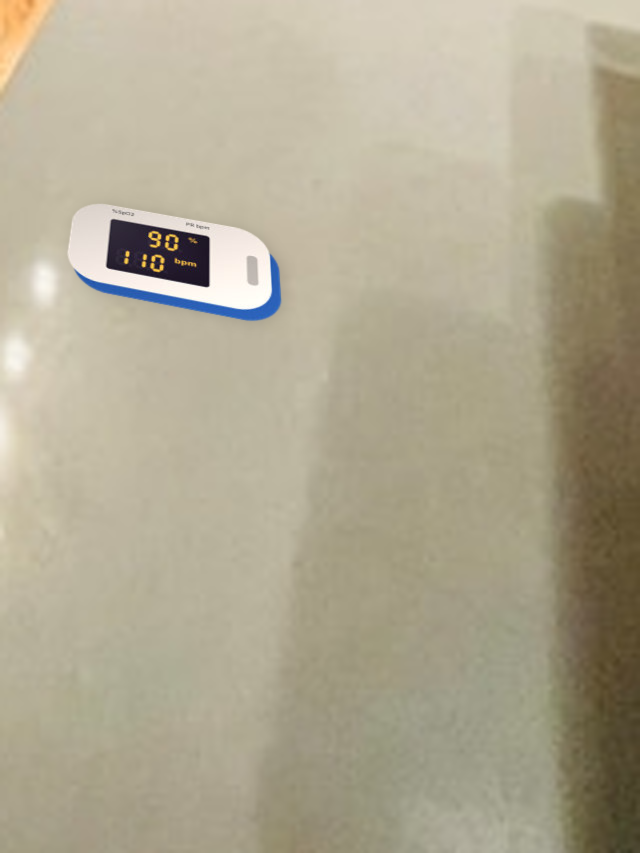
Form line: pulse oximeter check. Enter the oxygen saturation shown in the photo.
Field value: 90 %
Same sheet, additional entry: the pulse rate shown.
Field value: 110 bpm
